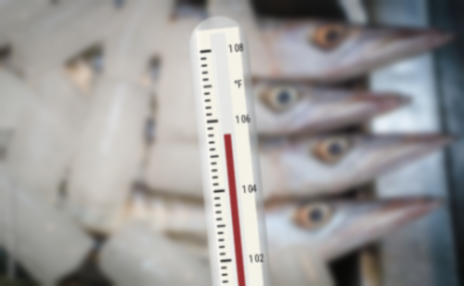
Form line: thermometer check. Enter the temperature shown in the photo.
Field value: 105.6 °F
